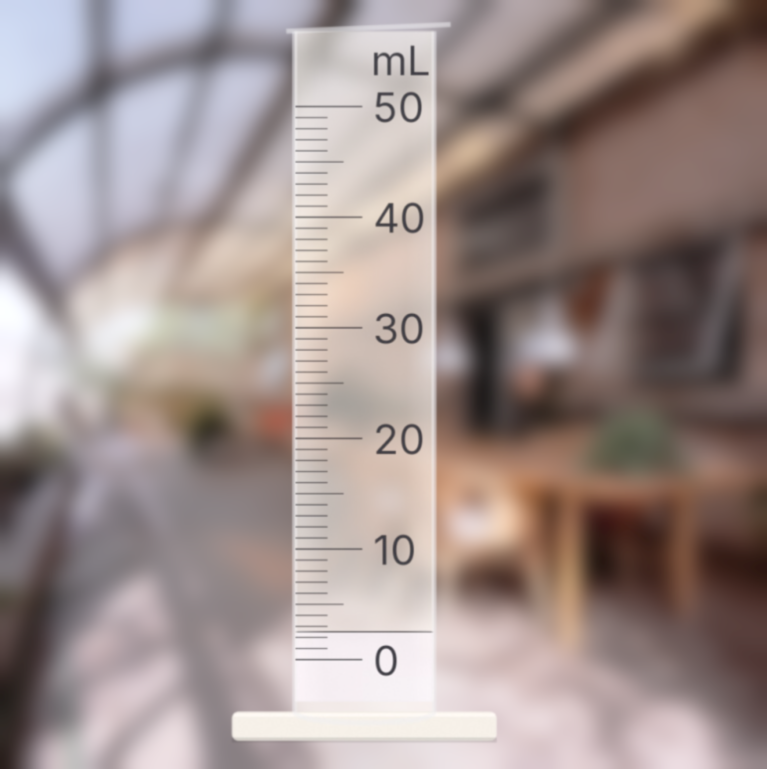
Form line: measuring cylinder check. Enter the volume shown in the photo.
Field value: 2.5 mL
